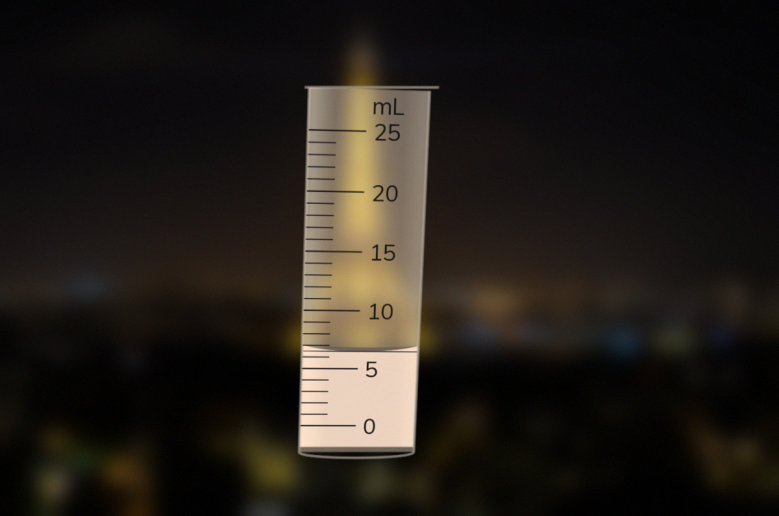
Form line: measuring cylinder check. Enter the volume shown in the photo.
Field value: 6.5 mL
